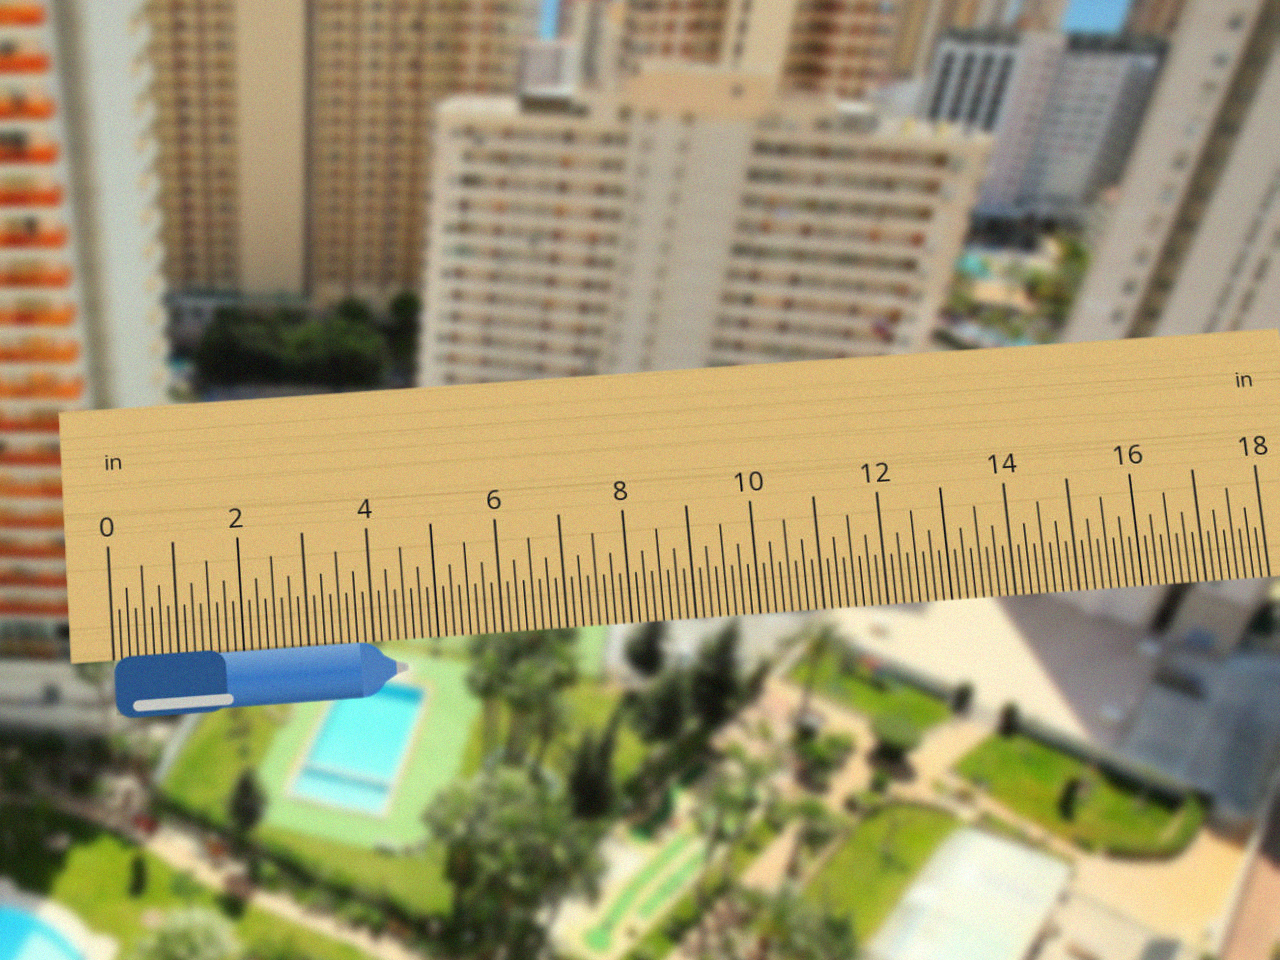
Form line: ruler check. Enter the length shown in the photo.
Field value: 4.5 in
